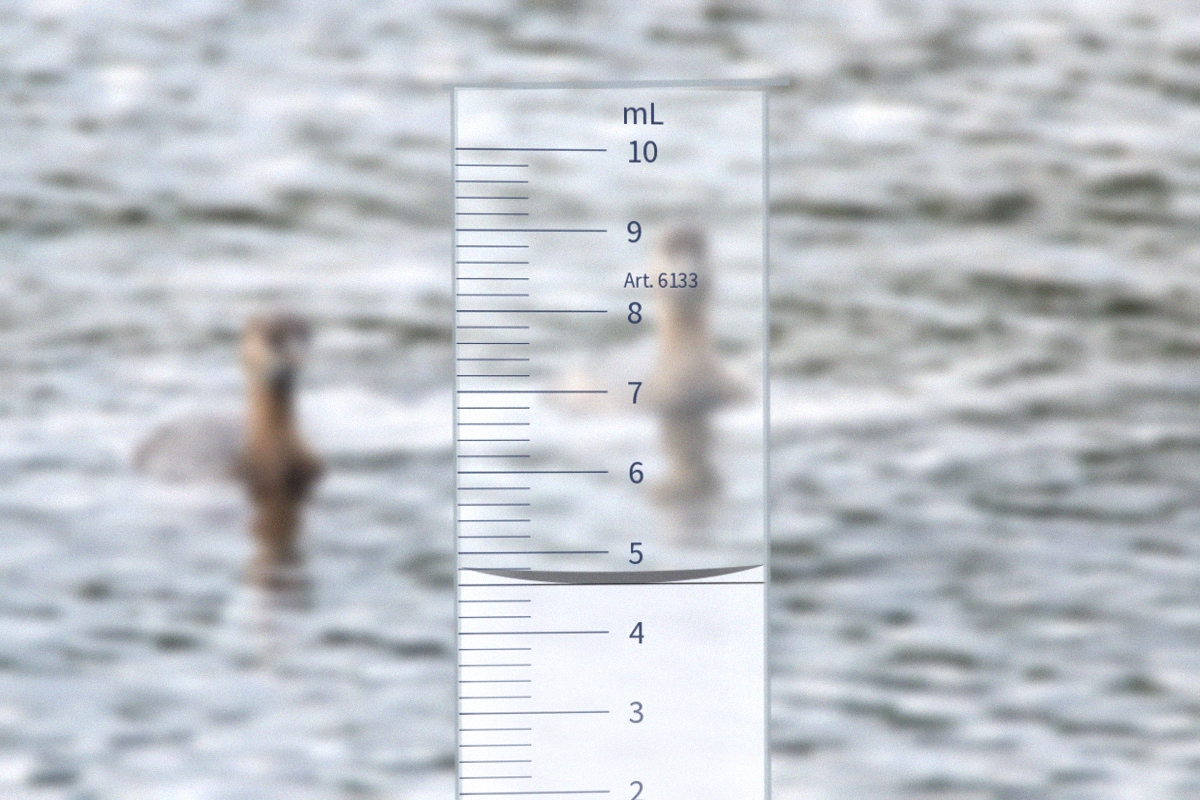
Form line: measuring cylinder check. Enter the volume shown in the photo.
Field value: 4.6 mL
